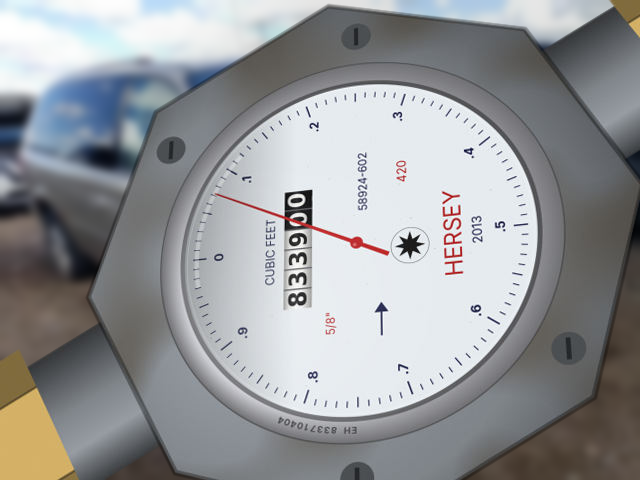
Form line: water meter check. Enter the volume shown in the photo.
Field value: 833900.07 ft³
